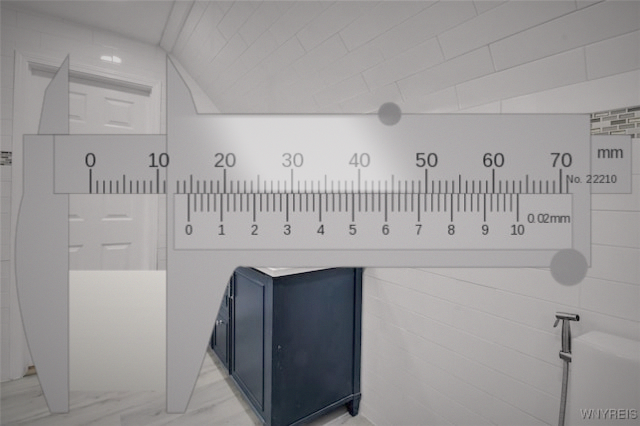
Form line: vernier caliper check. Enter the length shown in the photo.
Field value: 14.6 mm
